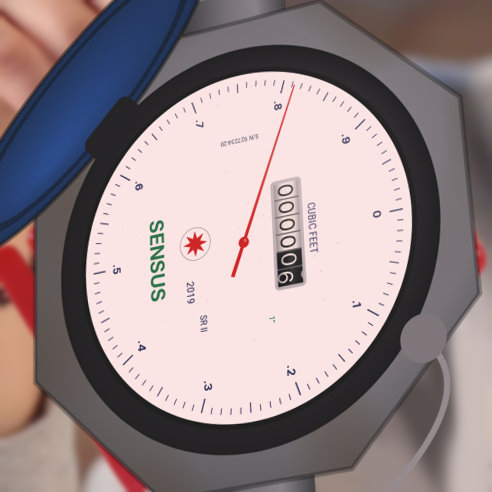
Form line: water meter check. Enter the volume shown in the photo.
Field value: 5.81 ft³
